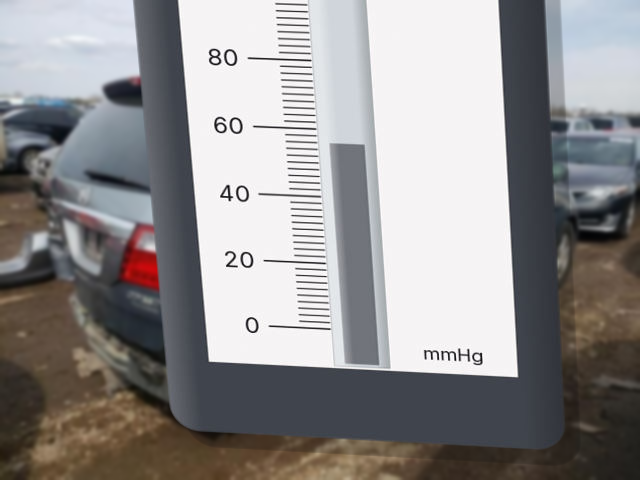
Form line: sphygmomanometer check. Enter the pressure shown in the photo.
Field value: 56 mmHg
